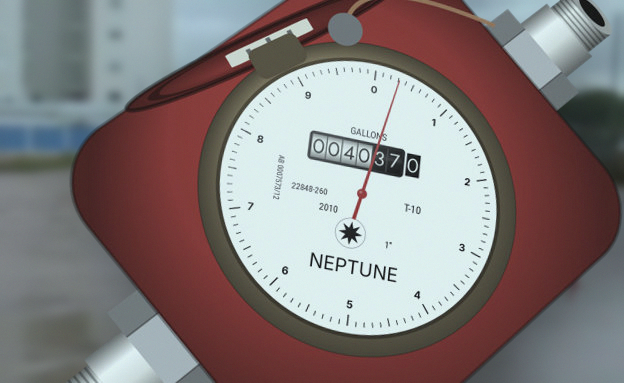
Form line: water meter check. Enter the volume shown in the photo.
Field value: 40370.3 gal
